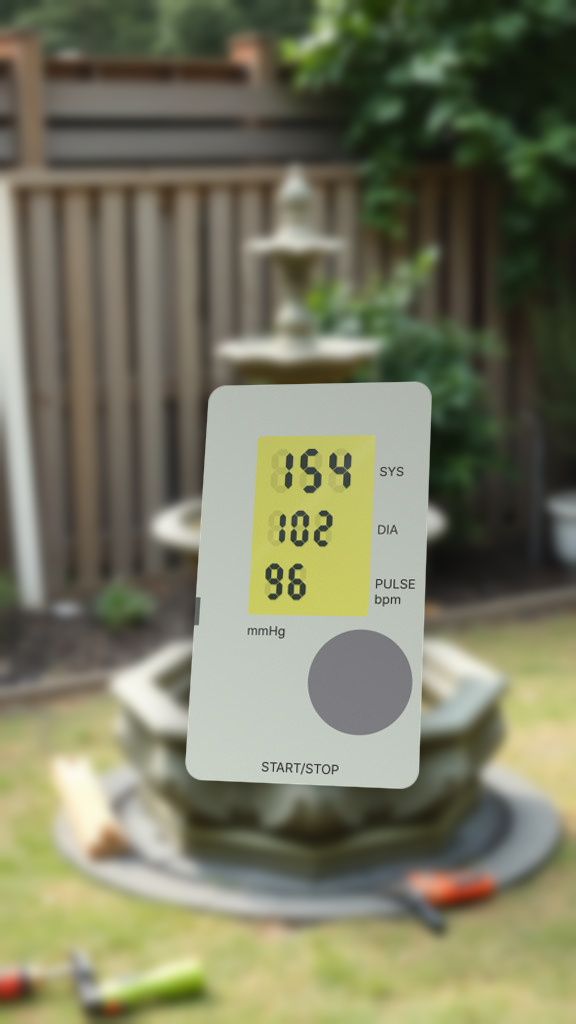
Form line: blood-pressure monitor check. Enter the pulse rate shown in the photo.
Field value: 96 bpm
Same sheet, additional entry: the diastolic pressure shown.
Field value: 102 mmHg
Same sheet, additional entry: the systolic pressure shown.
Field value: 154 mmHg
